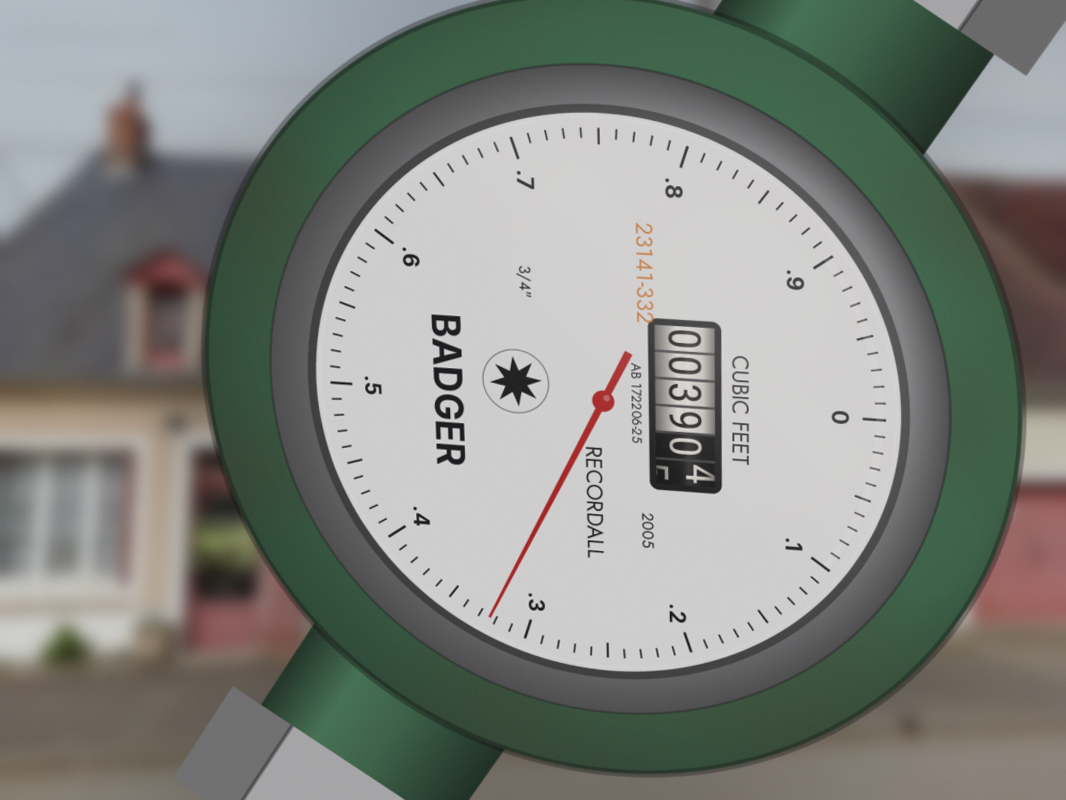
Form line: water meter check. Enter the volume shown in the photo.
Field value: 3904.32 ft³
